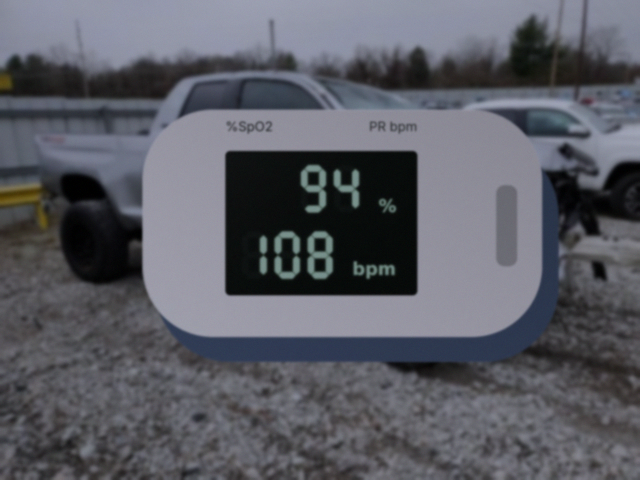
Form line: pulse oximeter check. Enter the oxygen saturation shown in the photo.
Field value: 94 %
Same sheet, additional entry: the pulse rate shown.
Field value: 108 bpm
